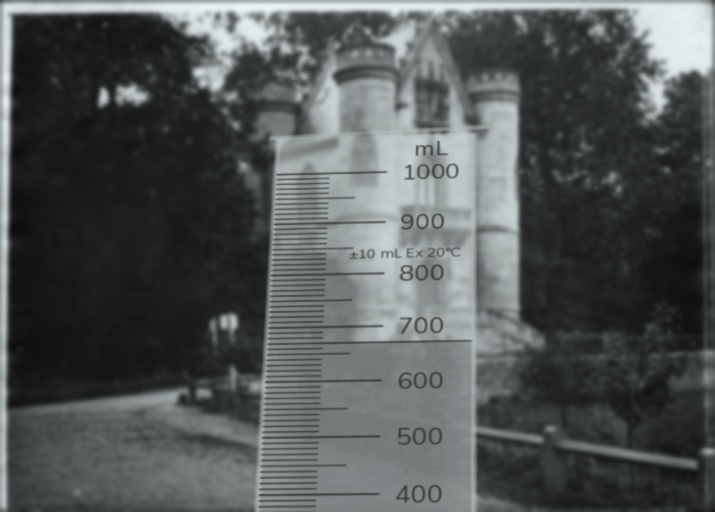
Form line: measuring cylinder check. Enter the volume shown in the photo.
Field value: 670 mL
